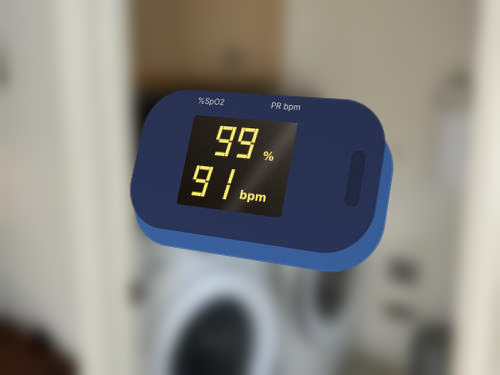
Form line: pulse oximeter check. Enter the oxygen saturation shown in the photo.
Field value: 99 %
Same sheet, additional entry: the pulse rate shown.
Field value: 91 bpm
